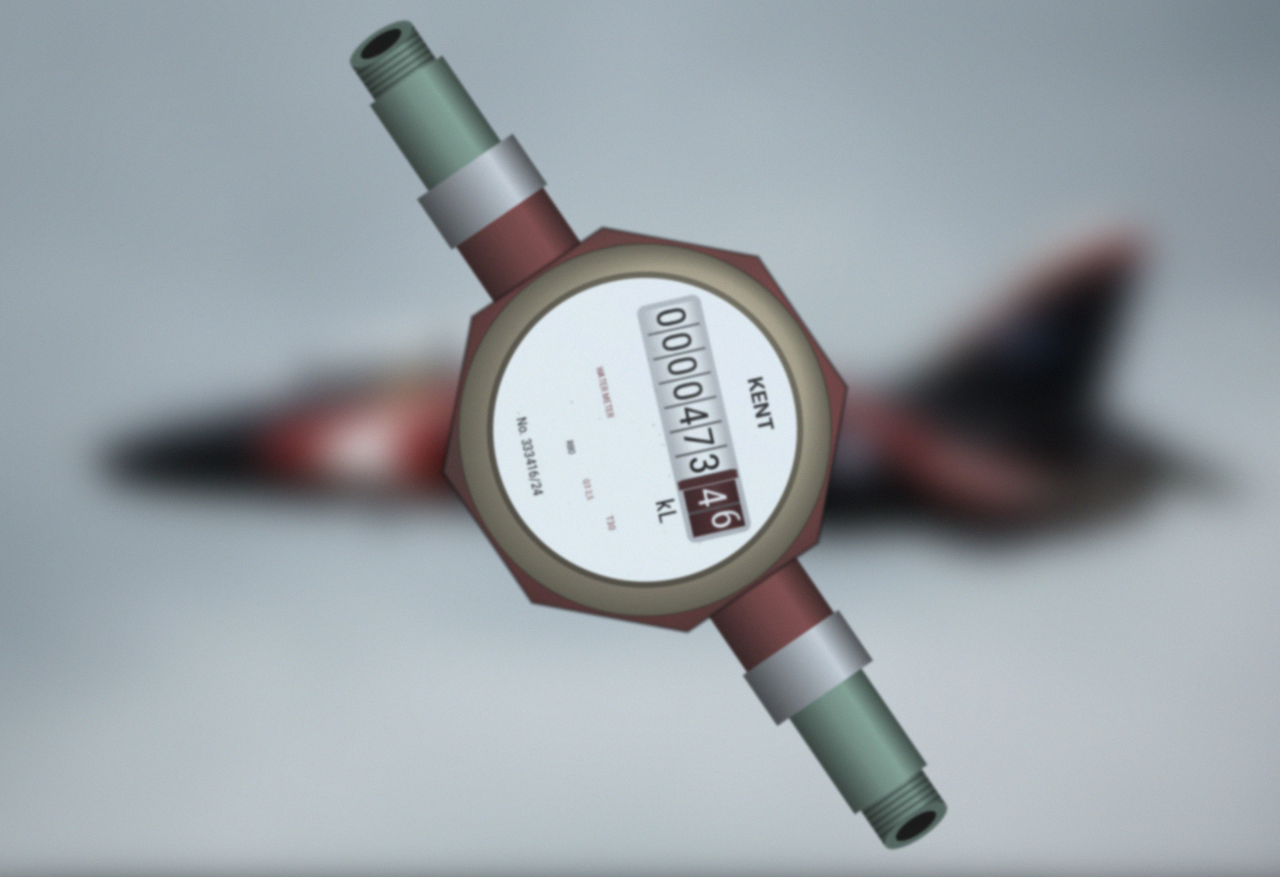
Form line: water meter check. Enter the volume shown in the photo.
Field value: 473.46 kL
